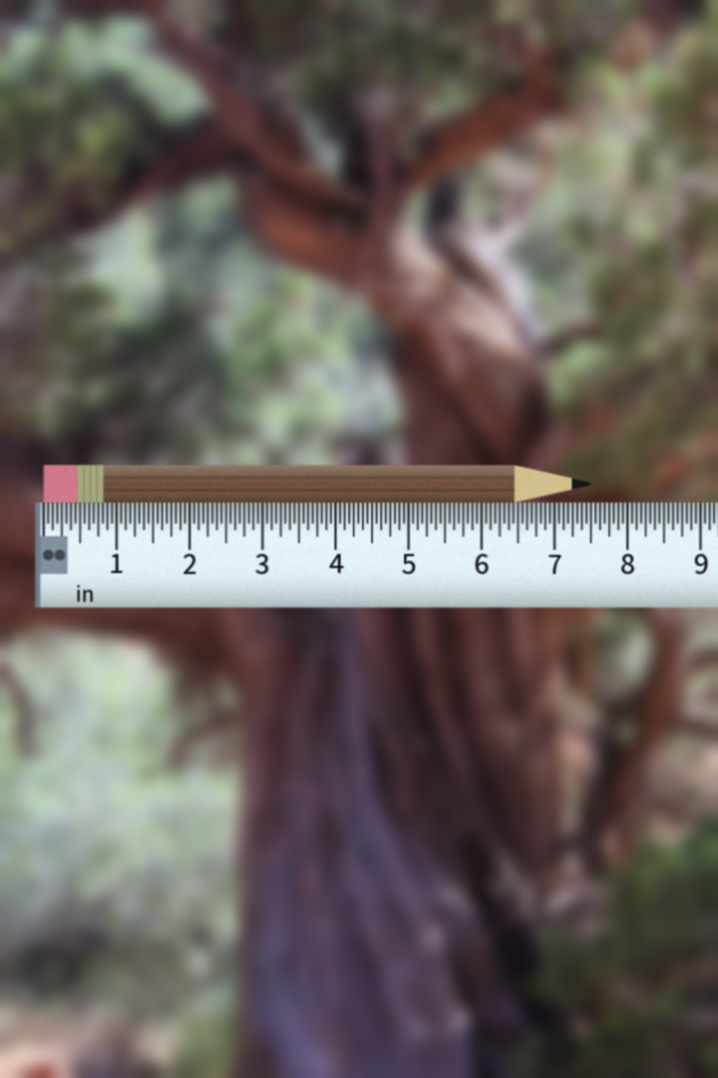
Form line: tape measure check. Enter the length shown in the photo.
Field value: 7.5 in
